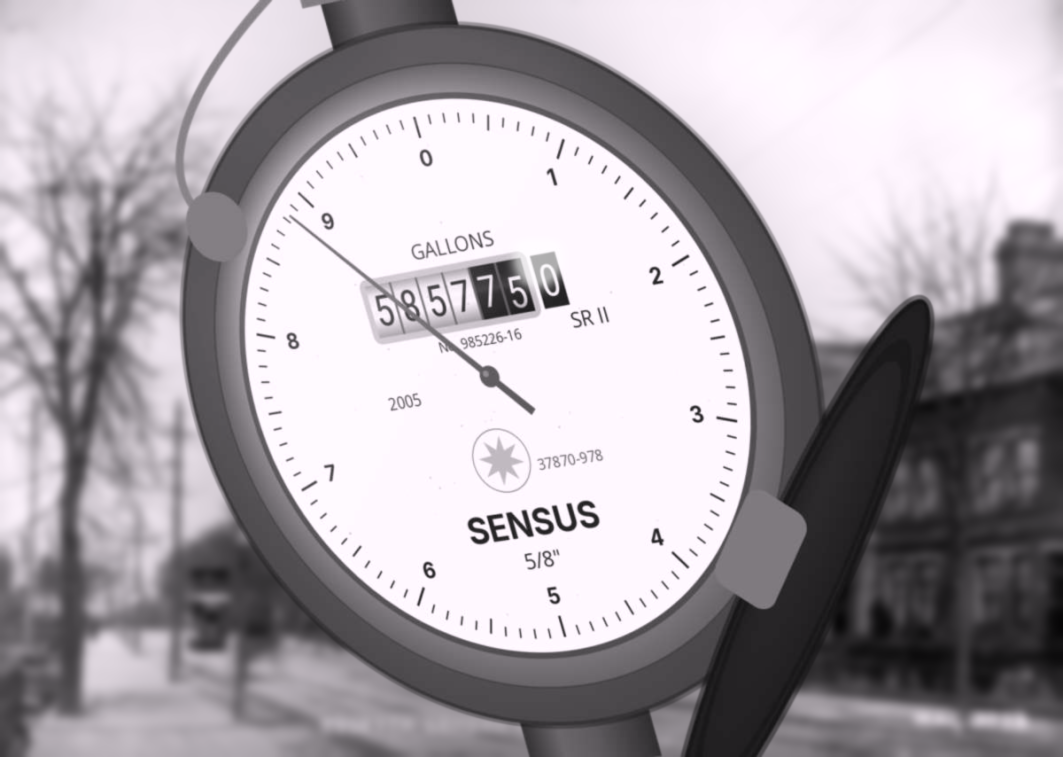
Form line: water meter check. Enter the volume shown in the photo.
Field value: 5857748.8 gal
